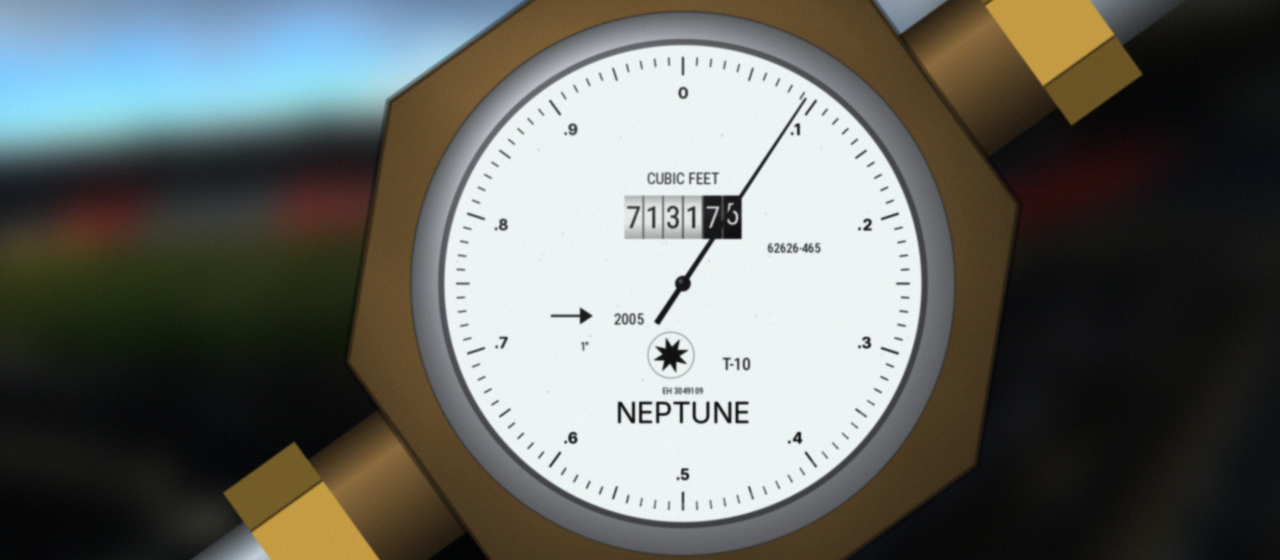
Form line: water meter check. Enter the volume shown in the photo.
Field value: 713175.09 ft³
